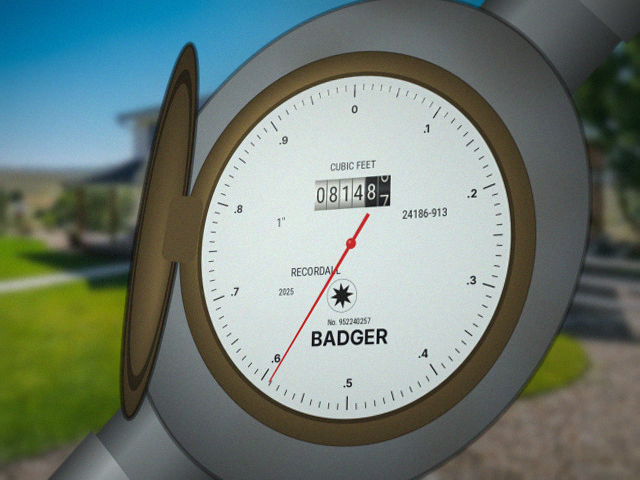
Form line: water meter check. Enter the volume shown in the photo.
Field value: 81486.59 ft³
